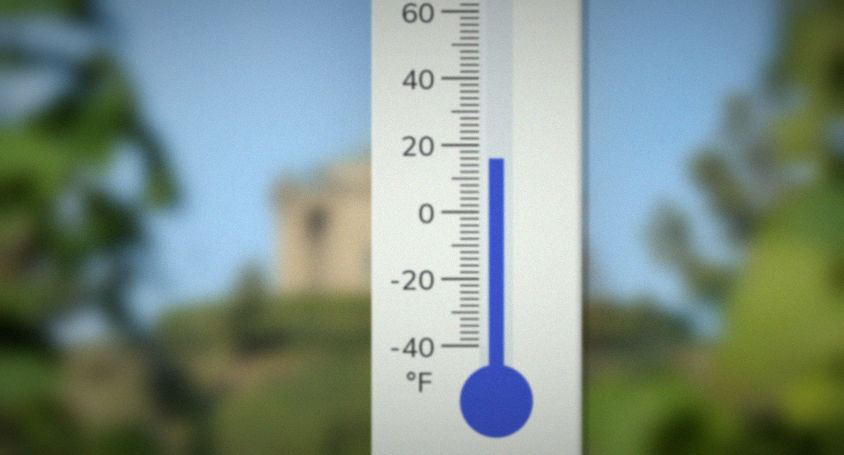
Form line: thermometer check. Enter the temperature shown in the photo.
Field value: 16 °F
